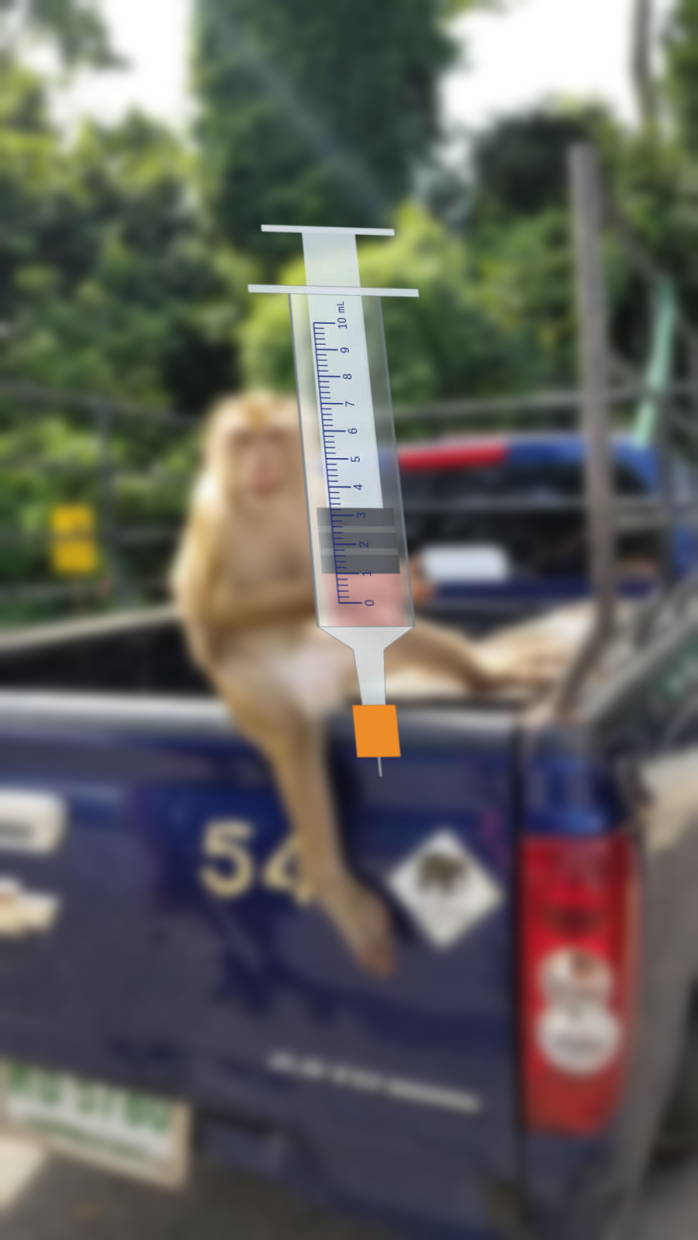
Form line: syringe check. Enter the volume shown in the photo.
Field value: 1 mL
